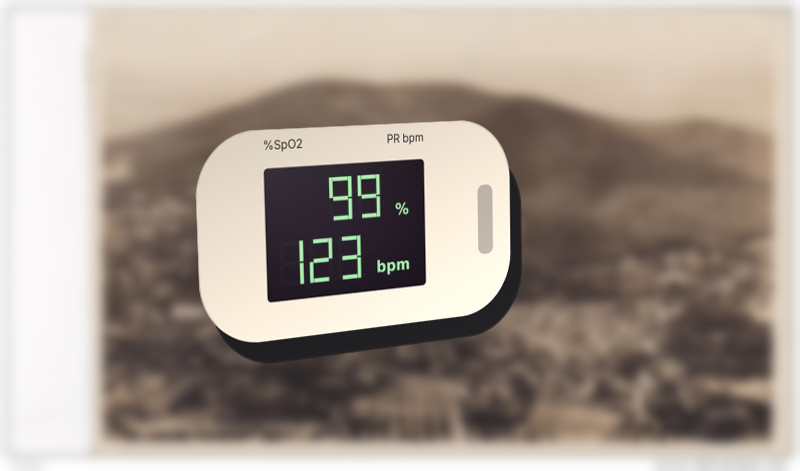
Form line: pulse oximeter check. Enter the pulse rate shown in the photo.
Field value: 123 bpm
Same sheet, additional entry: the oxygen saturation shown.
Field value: 99 %
